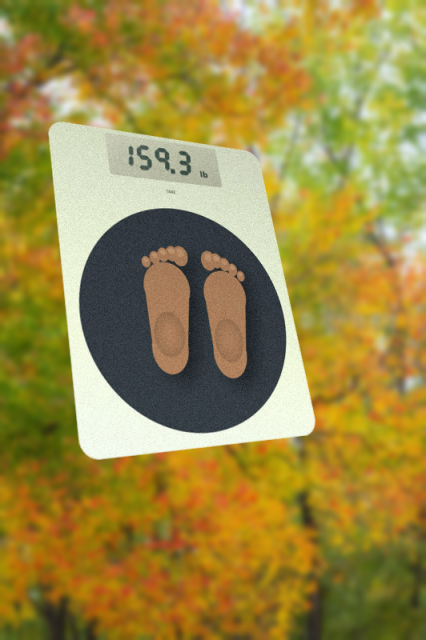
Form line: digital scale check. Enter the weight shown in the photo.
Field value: 159.3 lb
